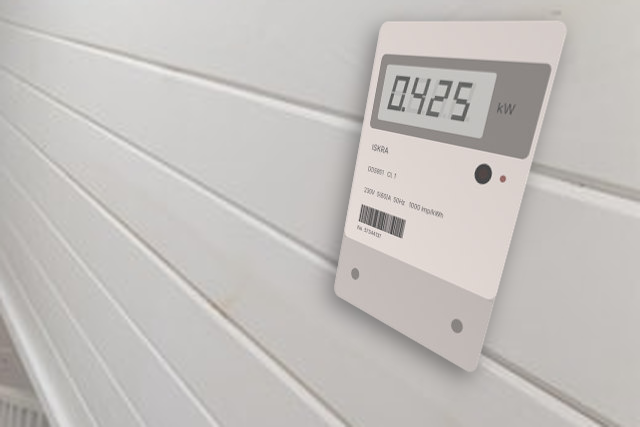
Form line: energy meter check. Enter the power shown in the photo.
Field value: 0.425 kW
